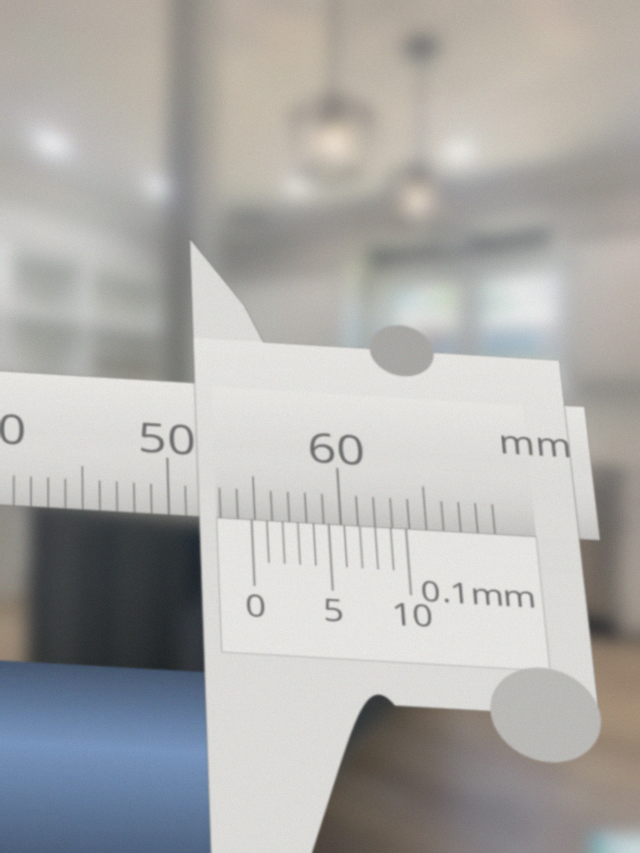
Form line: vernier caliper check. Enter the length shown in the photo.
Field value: 54.8 mm
